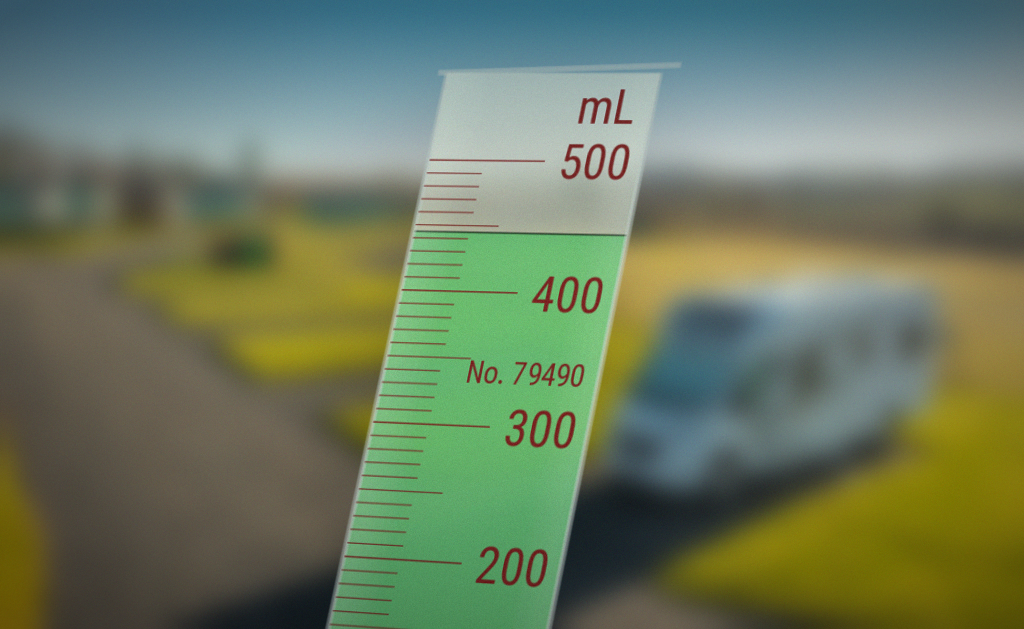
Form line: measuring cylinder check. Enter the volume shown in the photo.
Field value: 445 mL
